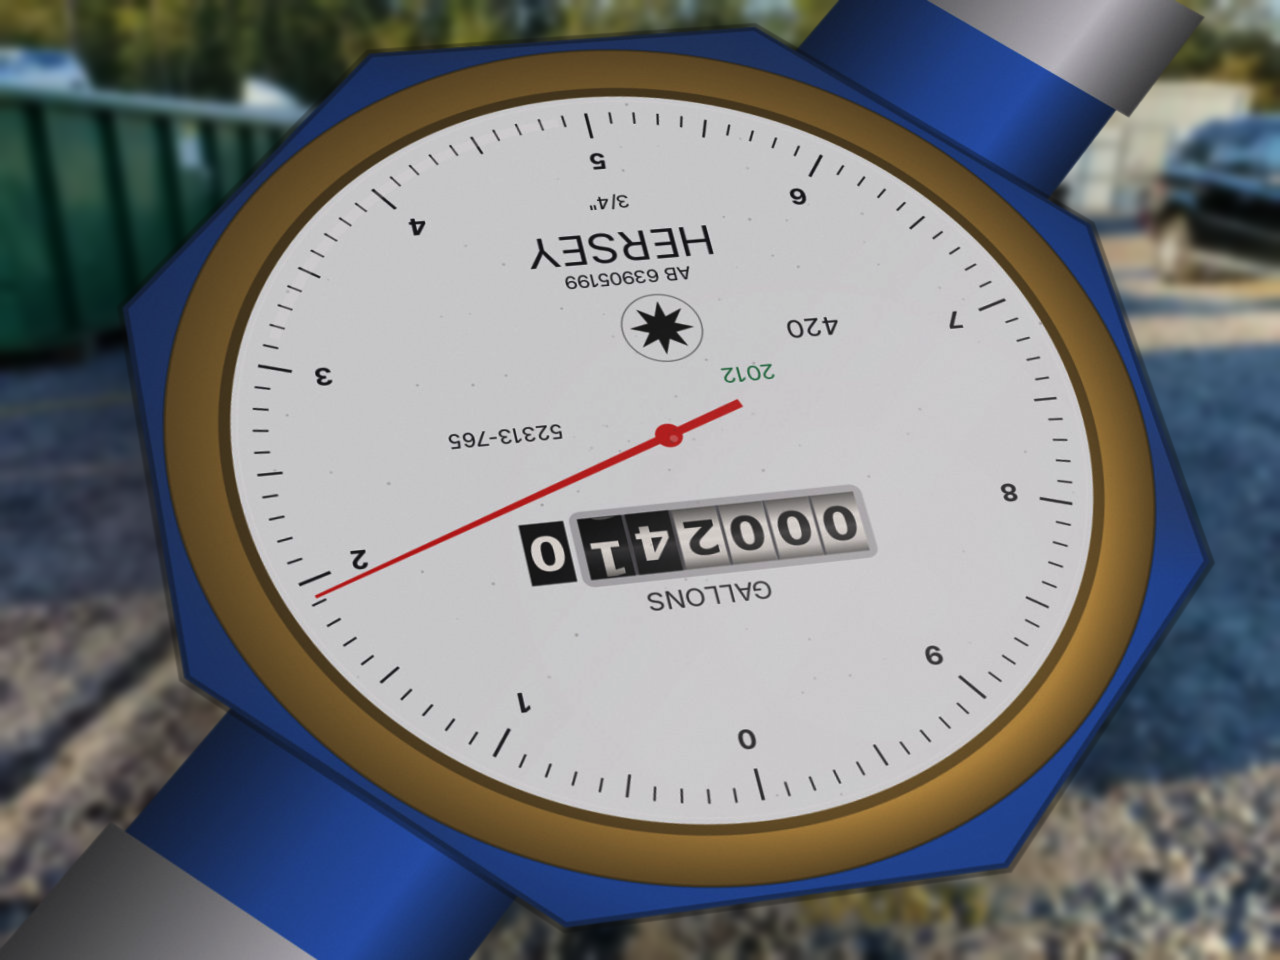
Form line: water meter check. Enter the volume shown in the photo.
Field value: 2411.9 gal
